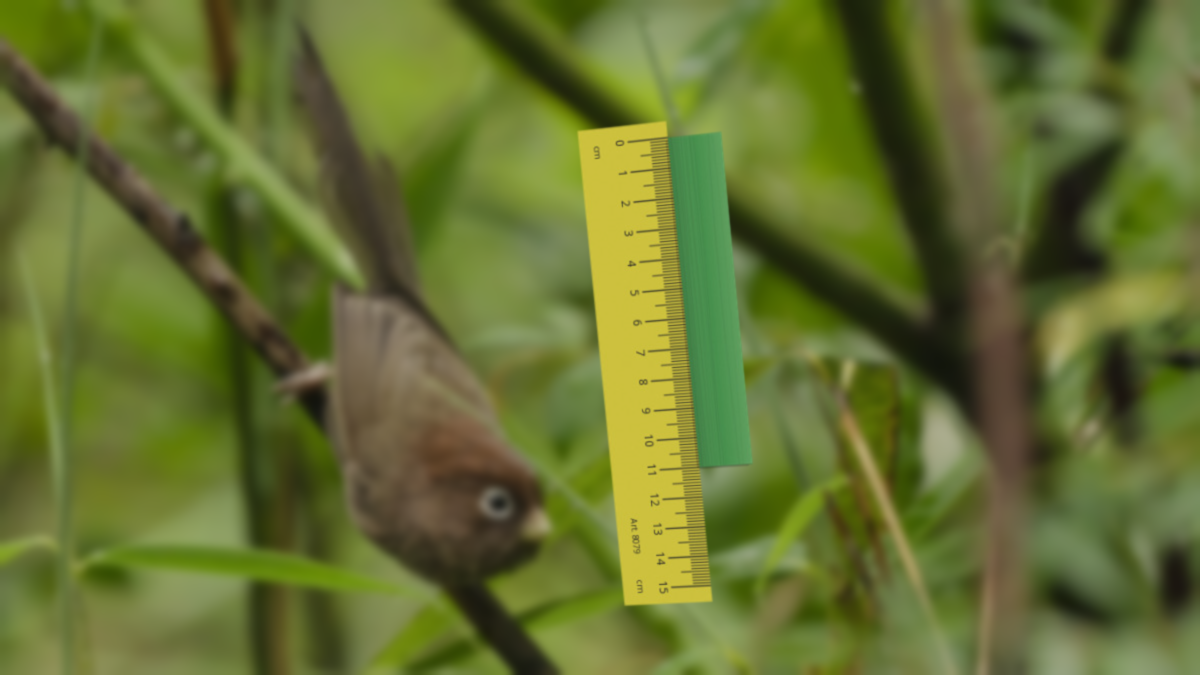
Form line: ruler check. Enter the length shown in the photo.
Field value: 11 cm
